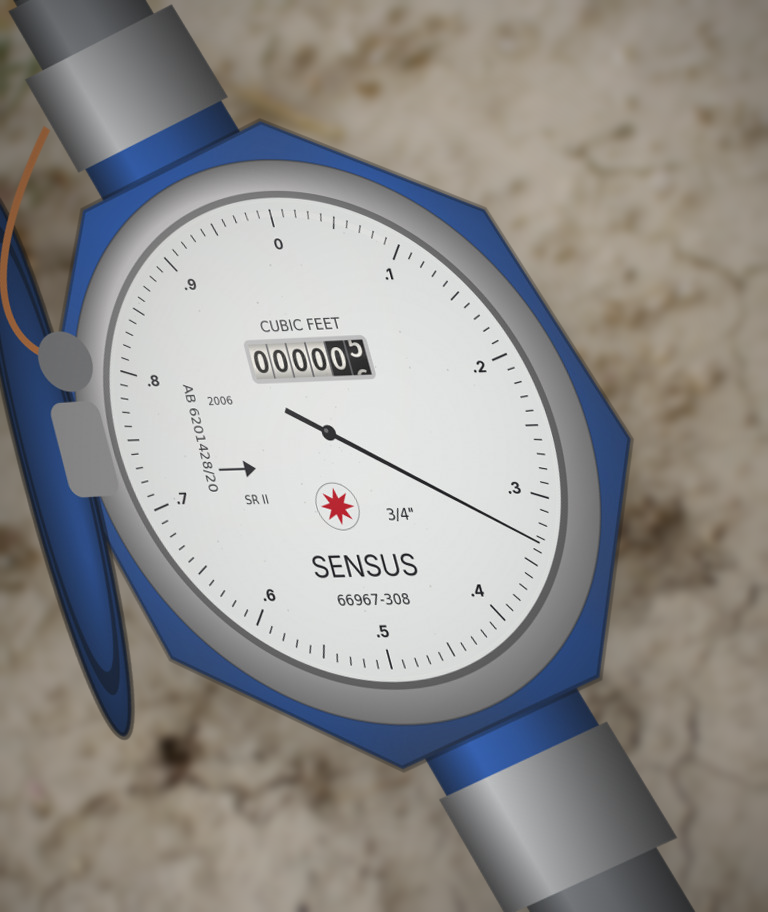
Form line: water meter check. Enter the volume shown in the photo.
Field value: 5.33 ft³
